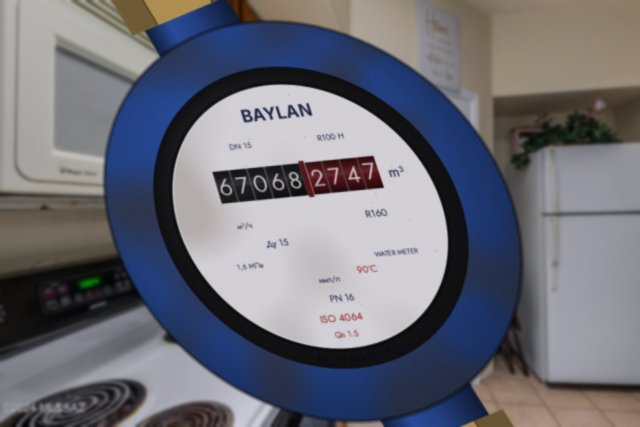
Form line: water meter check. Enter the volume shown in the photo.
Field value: 67068.2747 m³
